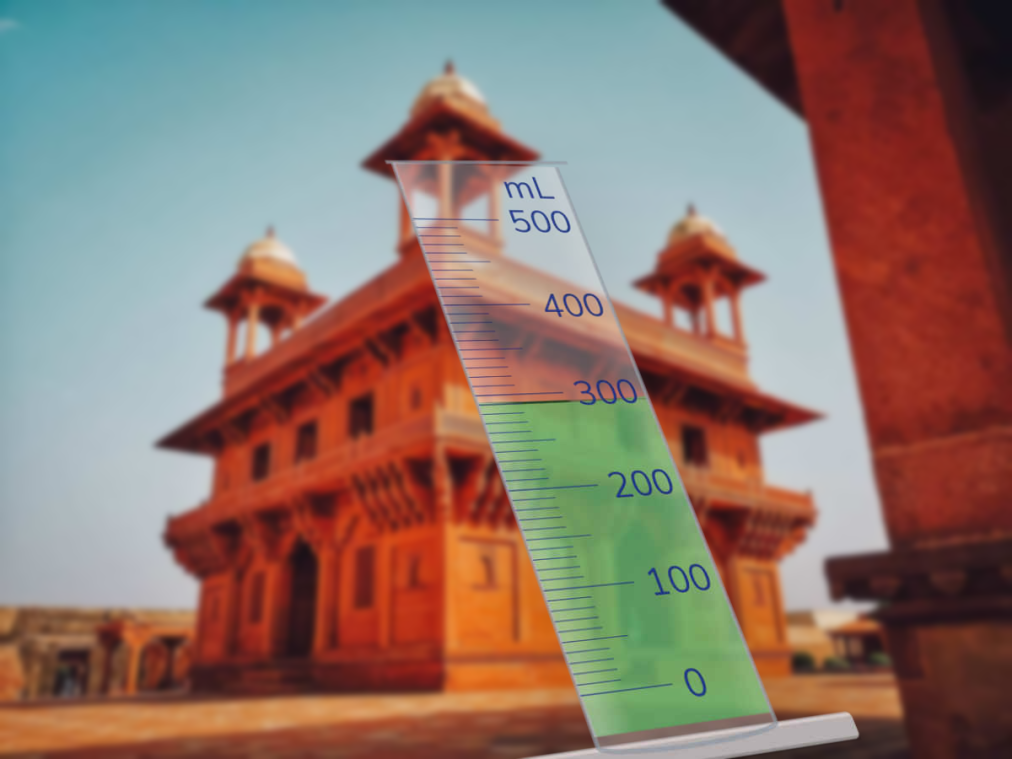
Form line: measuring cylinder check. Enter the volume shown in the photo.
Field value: 290 mL
